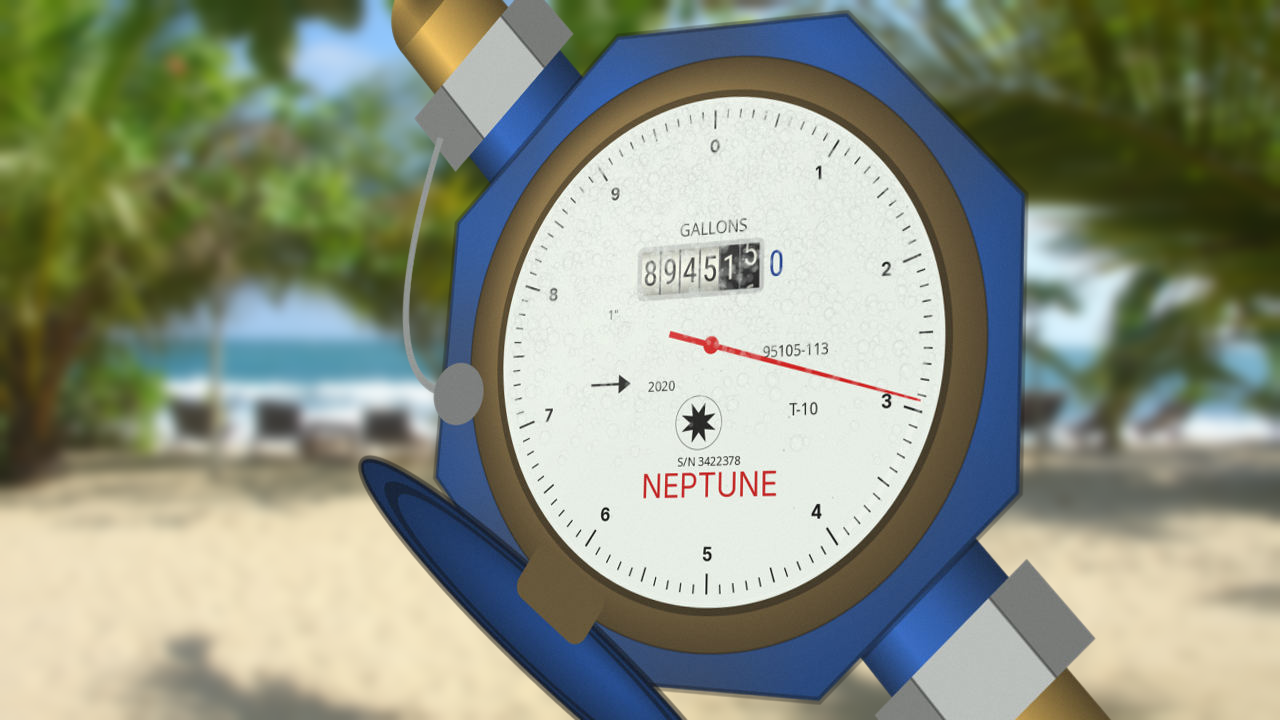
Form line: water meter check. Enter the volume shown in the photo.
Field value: 8945152.9 gal
